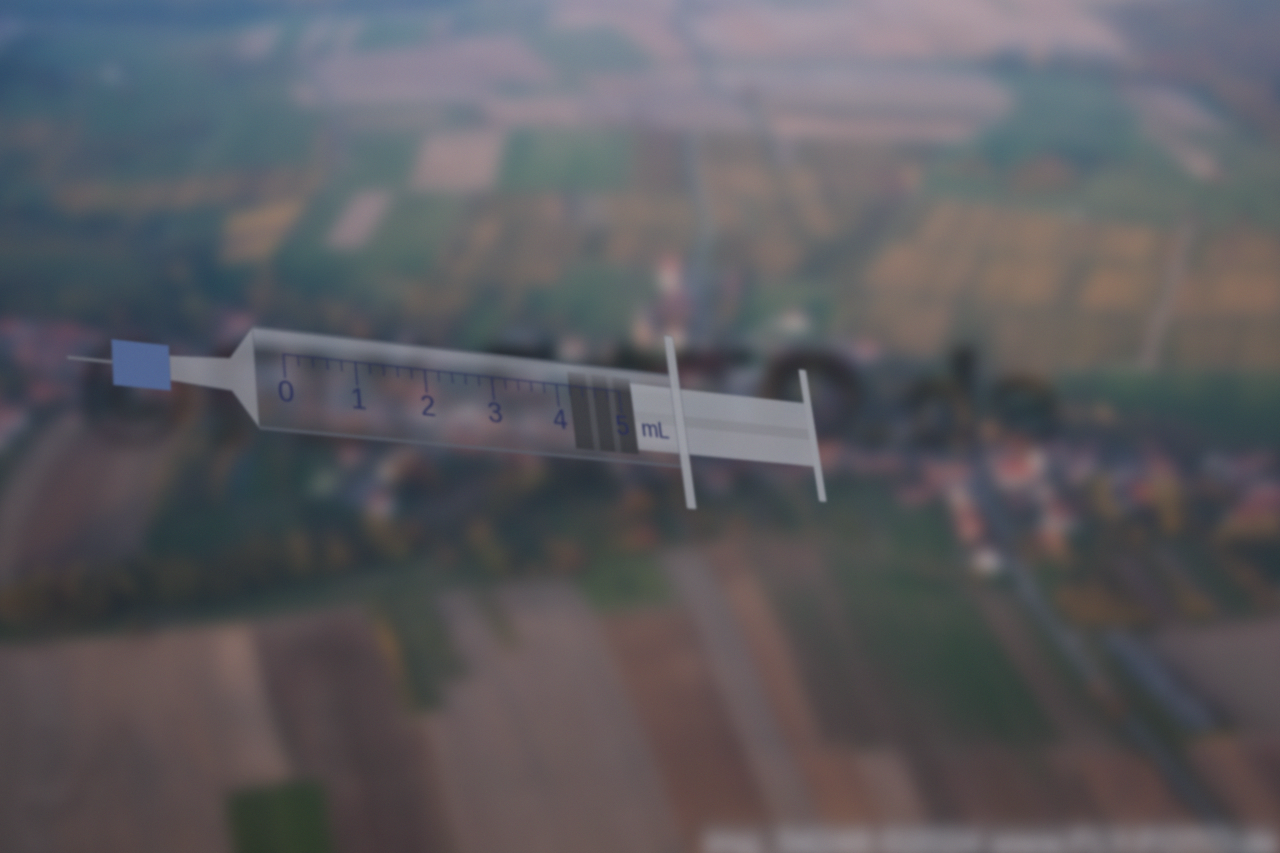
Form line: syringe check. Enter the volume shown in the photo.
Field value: 4.2 mL
